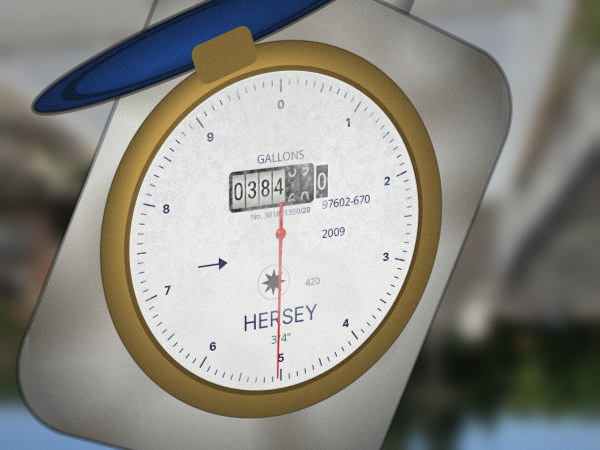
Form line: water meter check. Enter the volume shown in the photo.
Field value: 384595.0 gal
